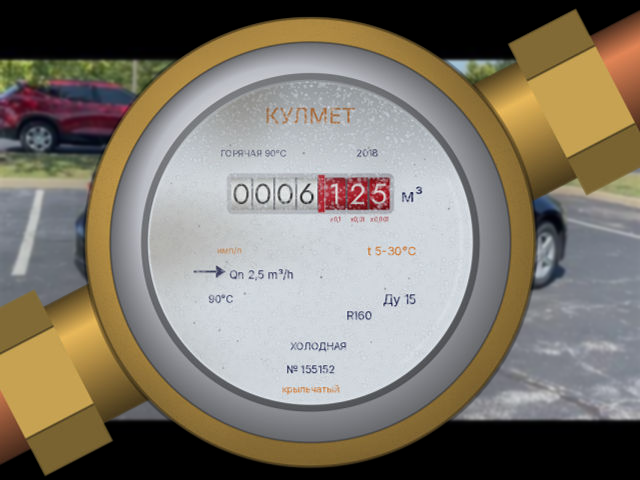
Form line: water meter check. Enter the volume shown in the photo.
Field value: 6.125 m³
